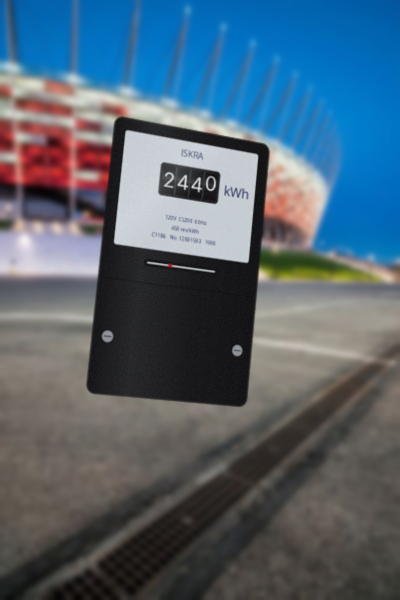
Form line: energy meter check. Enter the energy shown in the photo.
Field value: 2440 kWh
